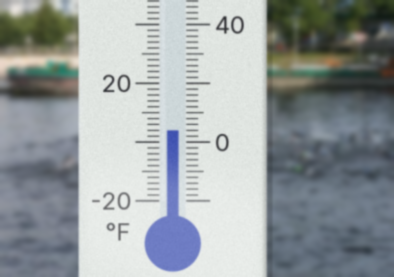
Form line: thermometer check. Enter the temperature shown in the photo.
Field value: 4 °F
